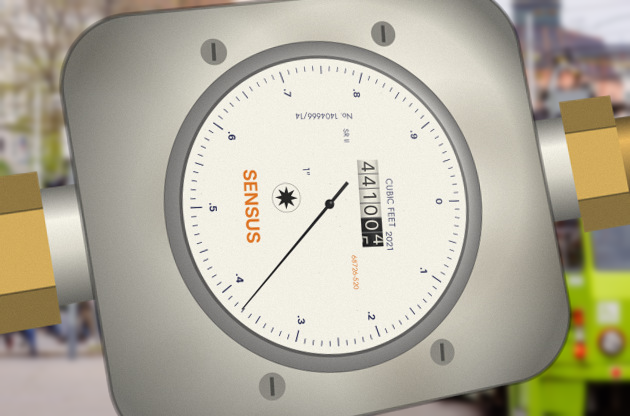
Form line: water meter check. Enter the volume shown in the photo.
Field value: 441004.37 ft³
